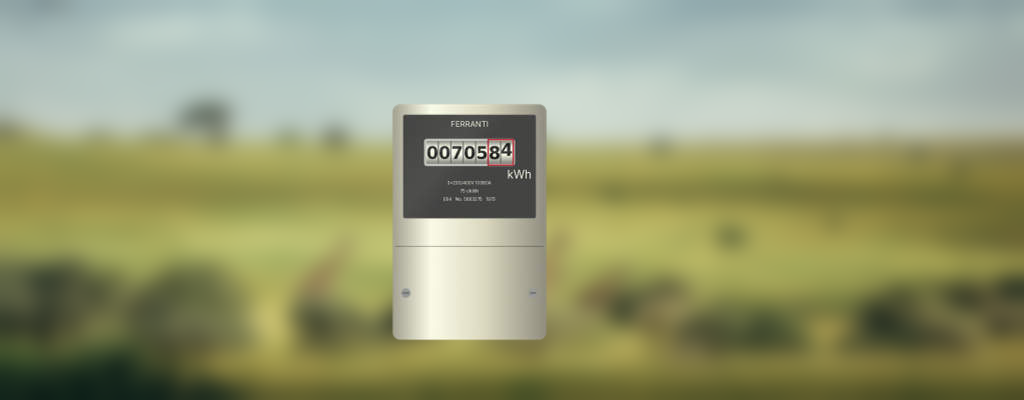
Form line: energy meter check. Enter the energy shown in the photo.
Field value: 705.84 kWh
